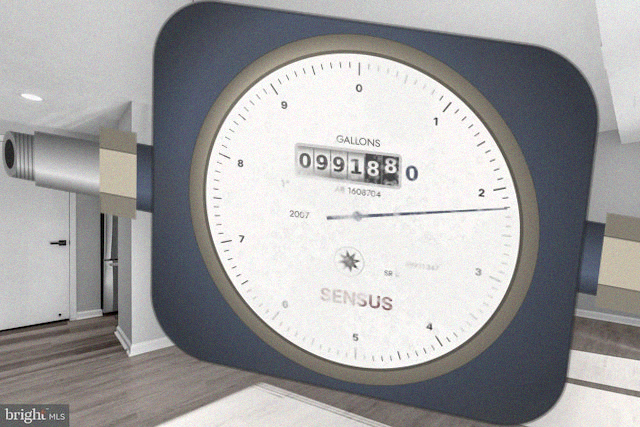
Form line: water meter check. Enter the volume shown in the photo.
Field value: 991882.2 gal
